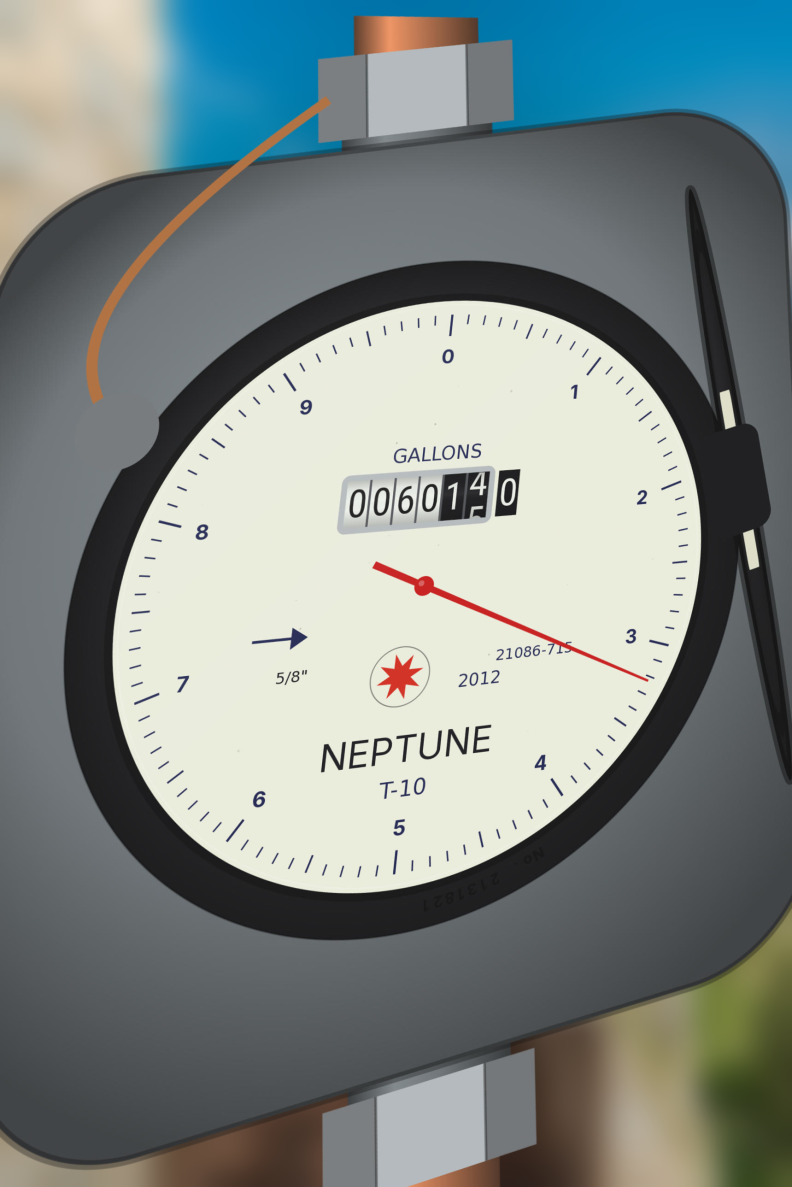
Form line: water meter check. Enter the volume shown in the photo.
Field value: 60143.2 gal
